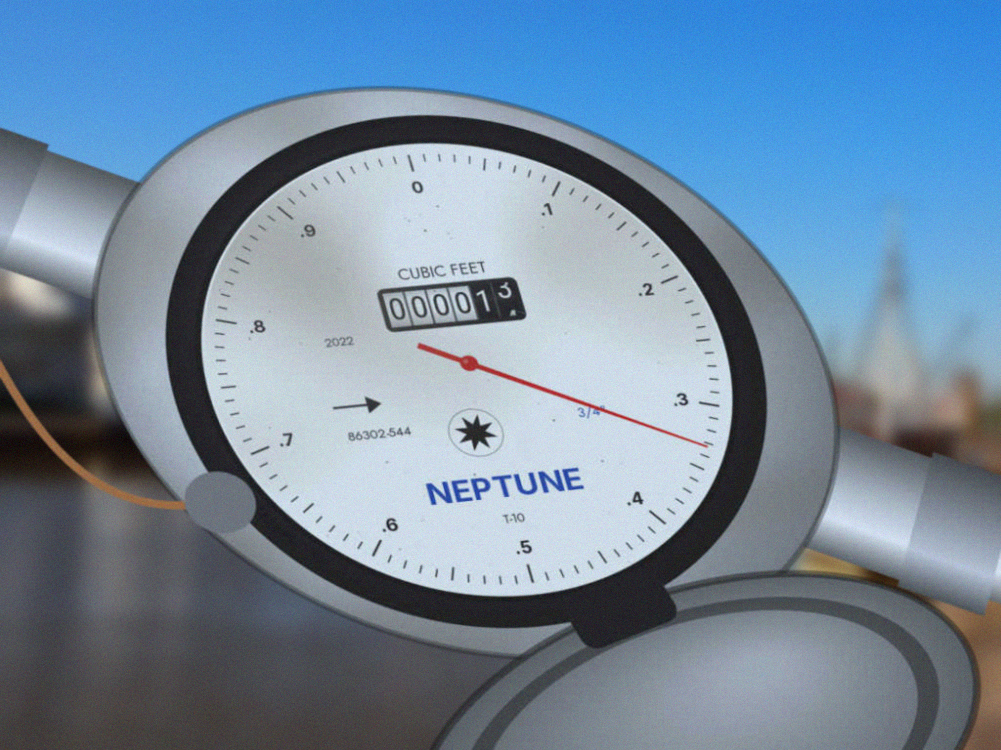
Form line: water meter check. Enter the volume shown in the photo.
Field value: 13.33 ft³
